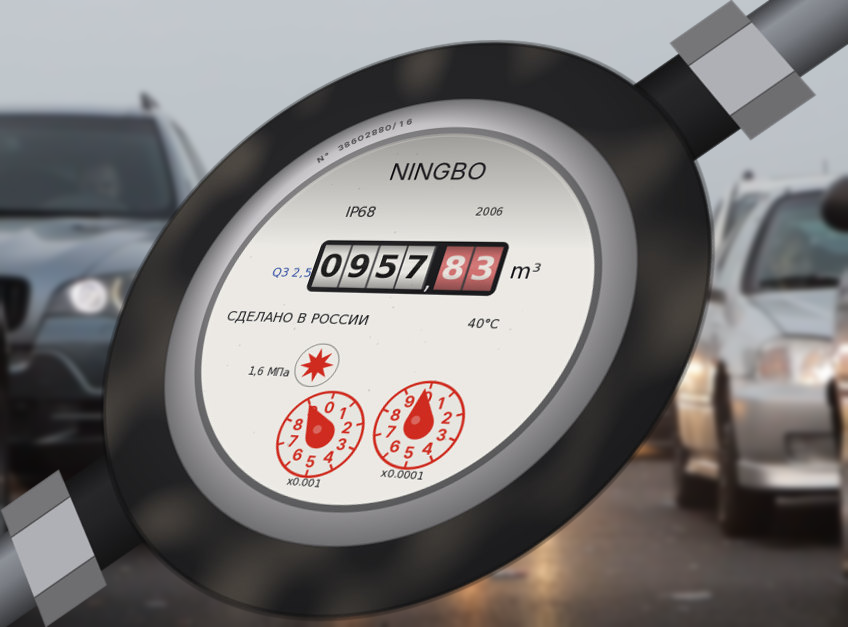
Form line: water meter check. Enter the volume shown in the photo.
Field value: 957.8389 m³
